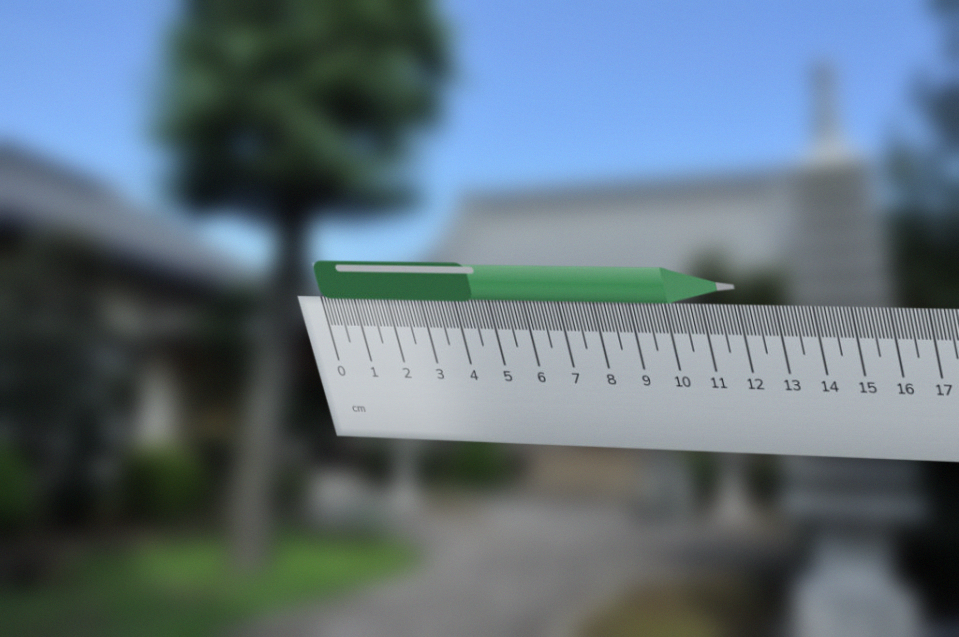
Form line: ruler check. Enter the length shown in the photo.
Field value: 12 cm
